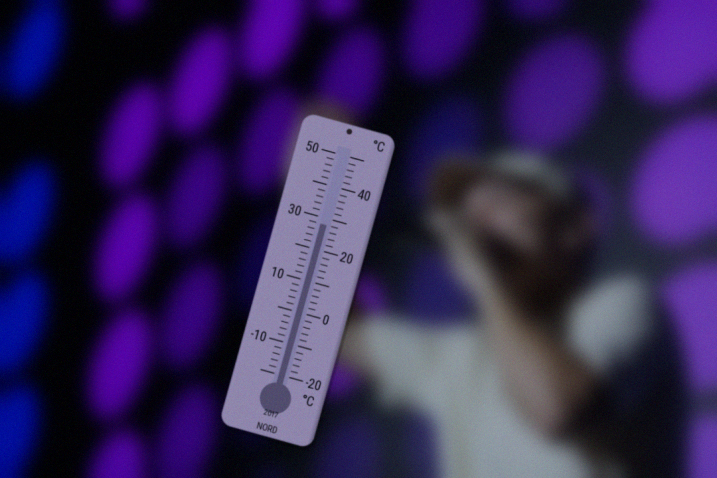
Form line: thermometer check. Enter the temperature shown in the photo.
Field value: 28 °C
